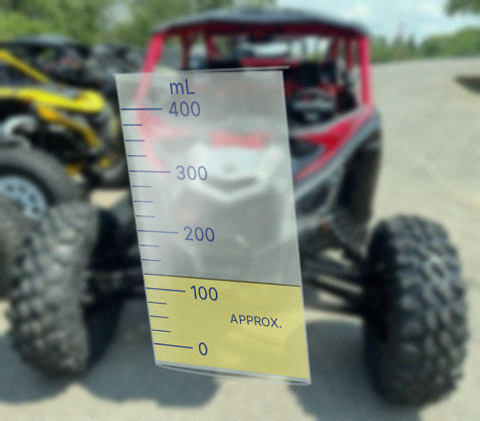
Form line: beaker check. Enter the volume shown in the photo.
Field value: 125 mL
